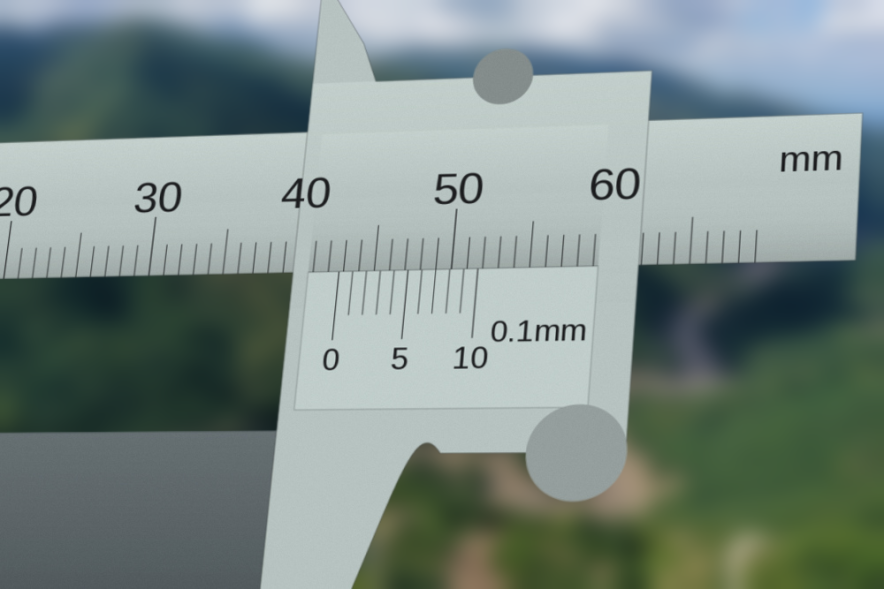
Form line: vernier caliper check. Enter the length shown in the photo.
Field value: 42.7 mm
